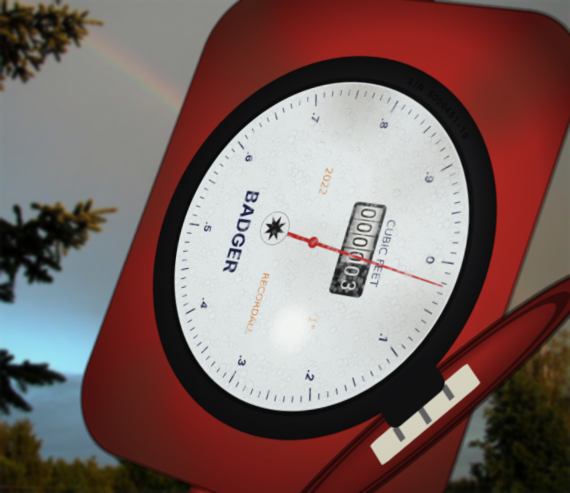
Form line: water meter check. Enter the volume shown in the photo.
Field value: 3.02 ft³
